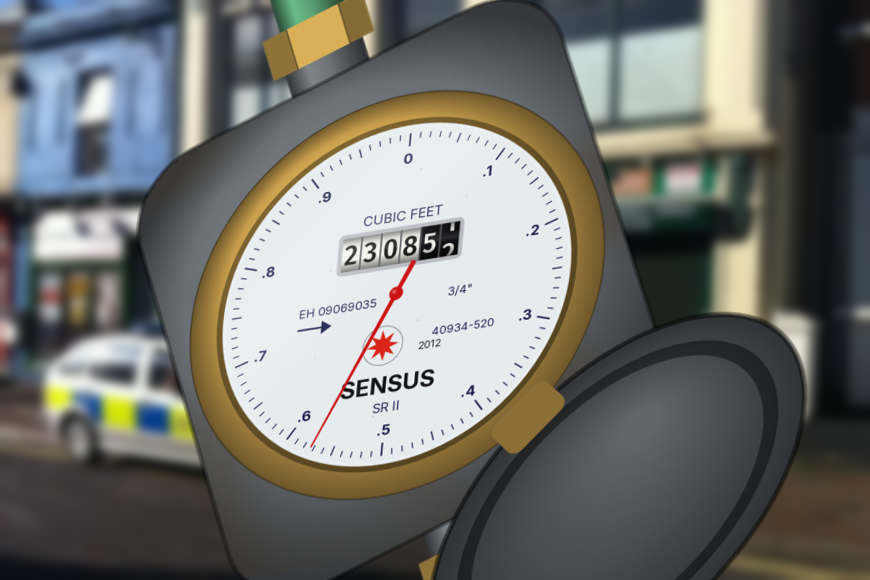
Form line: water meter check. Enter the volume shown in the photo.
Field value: 230851.57 ft³
